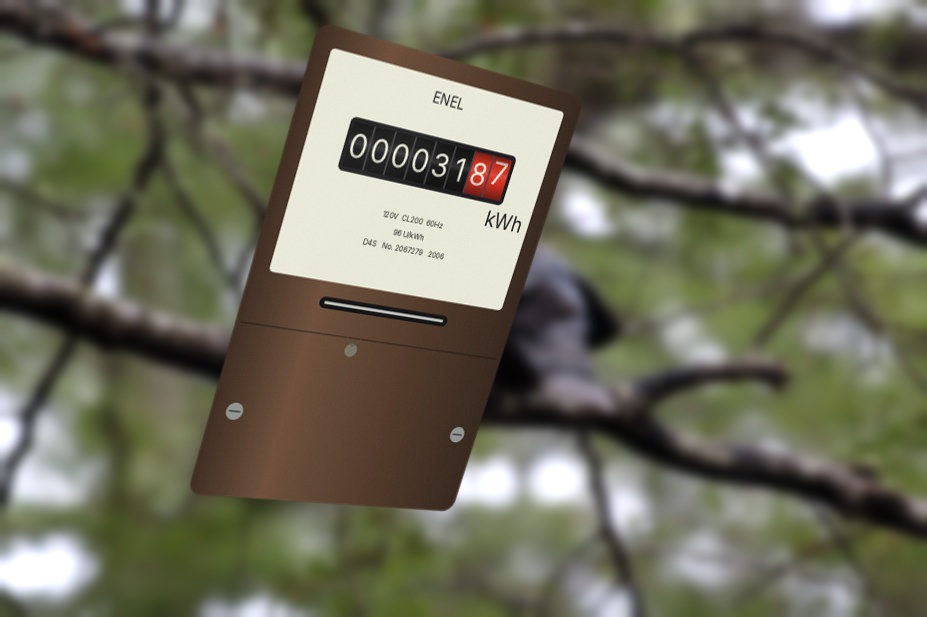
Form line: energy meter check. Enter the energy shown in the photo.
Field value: 31.87 kWh
